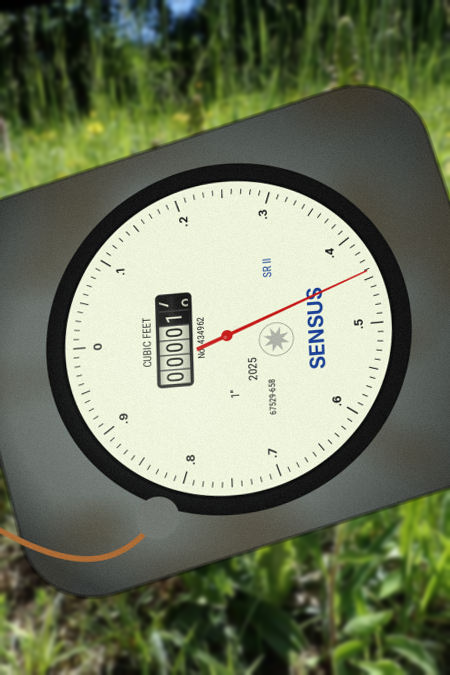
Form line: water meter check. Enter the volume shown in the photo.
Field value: 17.44 ft³
